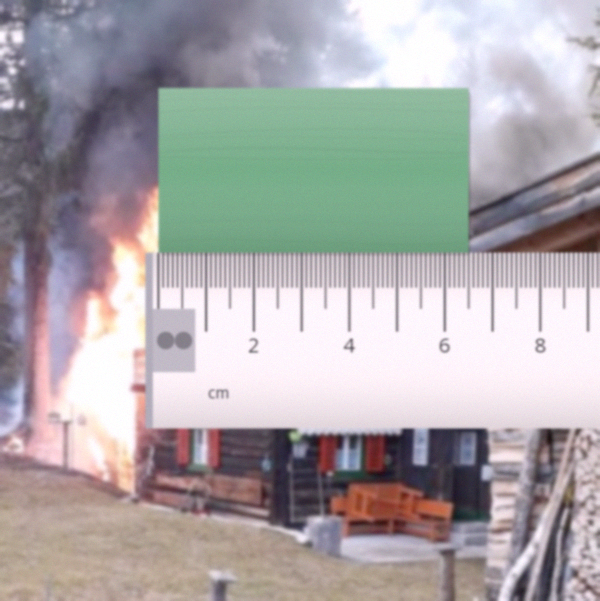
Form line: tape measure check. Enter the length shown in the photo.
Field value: 6.5 cm
